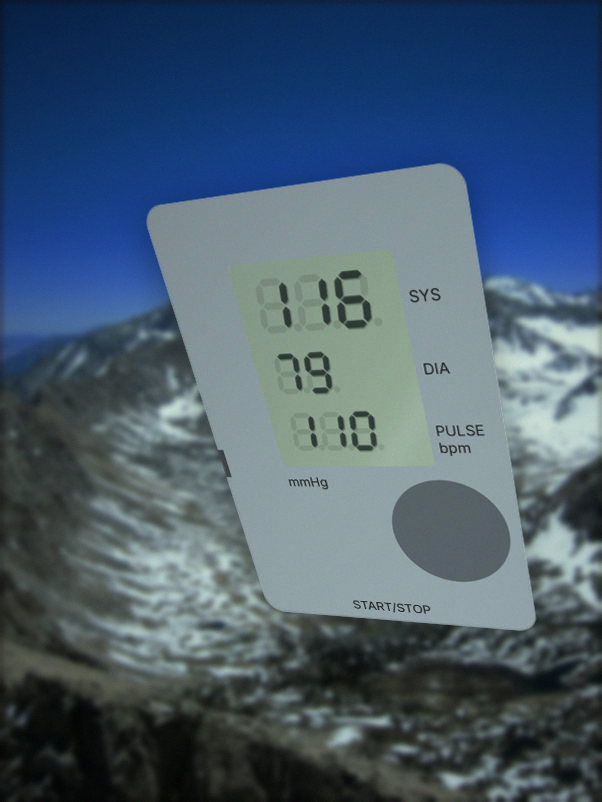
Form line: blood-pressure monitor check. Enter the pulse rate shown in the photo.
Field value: 110 bpm
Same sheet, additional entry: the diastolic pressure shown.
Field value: 79 mmHg
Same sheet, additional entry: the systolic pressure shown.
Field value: 116 mmHg
